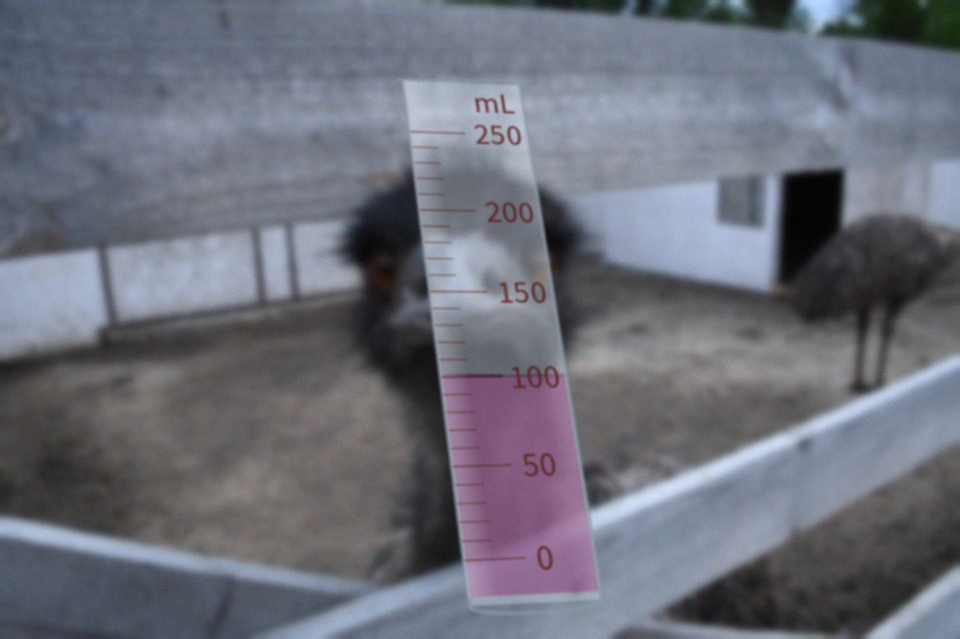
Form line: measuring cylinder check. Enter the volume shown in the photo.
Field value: 100 mL
